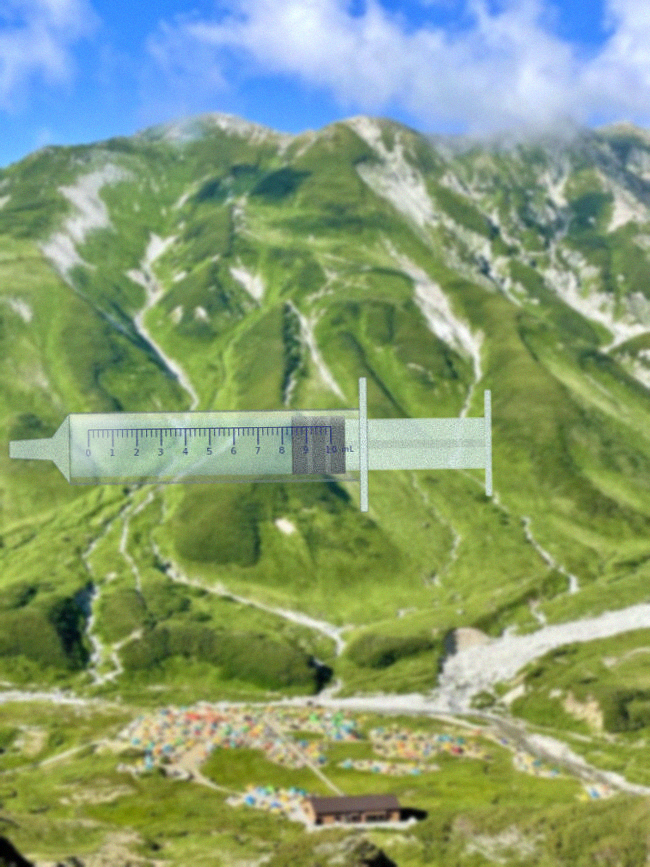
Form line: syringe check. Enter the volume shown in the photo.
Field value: 8.4 mL
